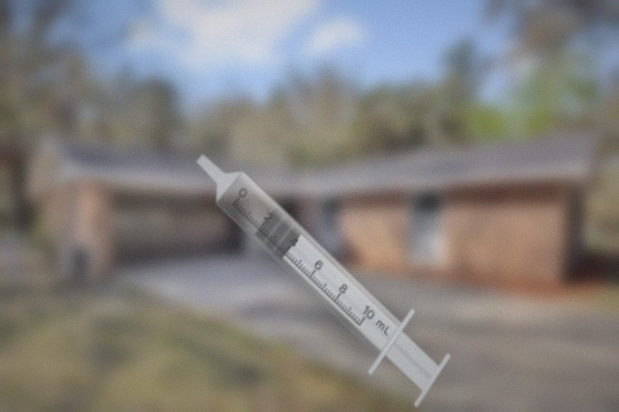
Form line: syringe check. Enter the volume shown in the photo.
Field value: 2 mL
